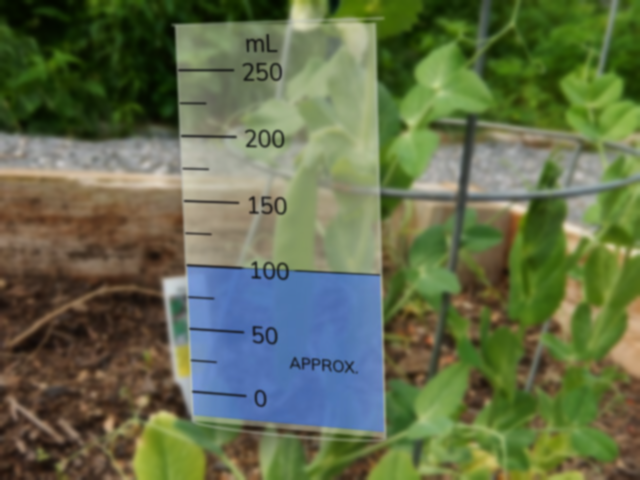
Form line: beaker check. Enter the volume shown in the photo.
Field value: 100 mL
